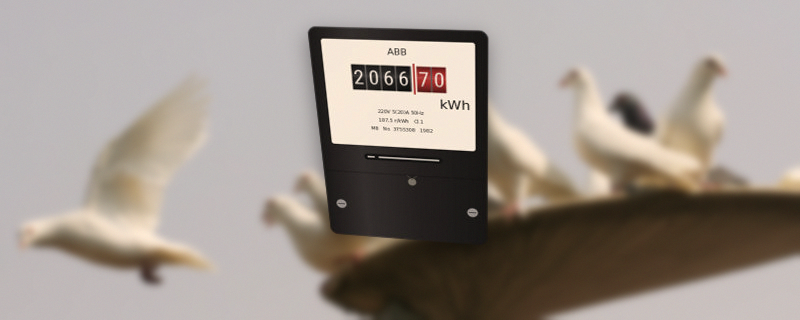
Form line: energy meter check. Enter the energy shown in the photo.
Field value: 2066.70 kWh
